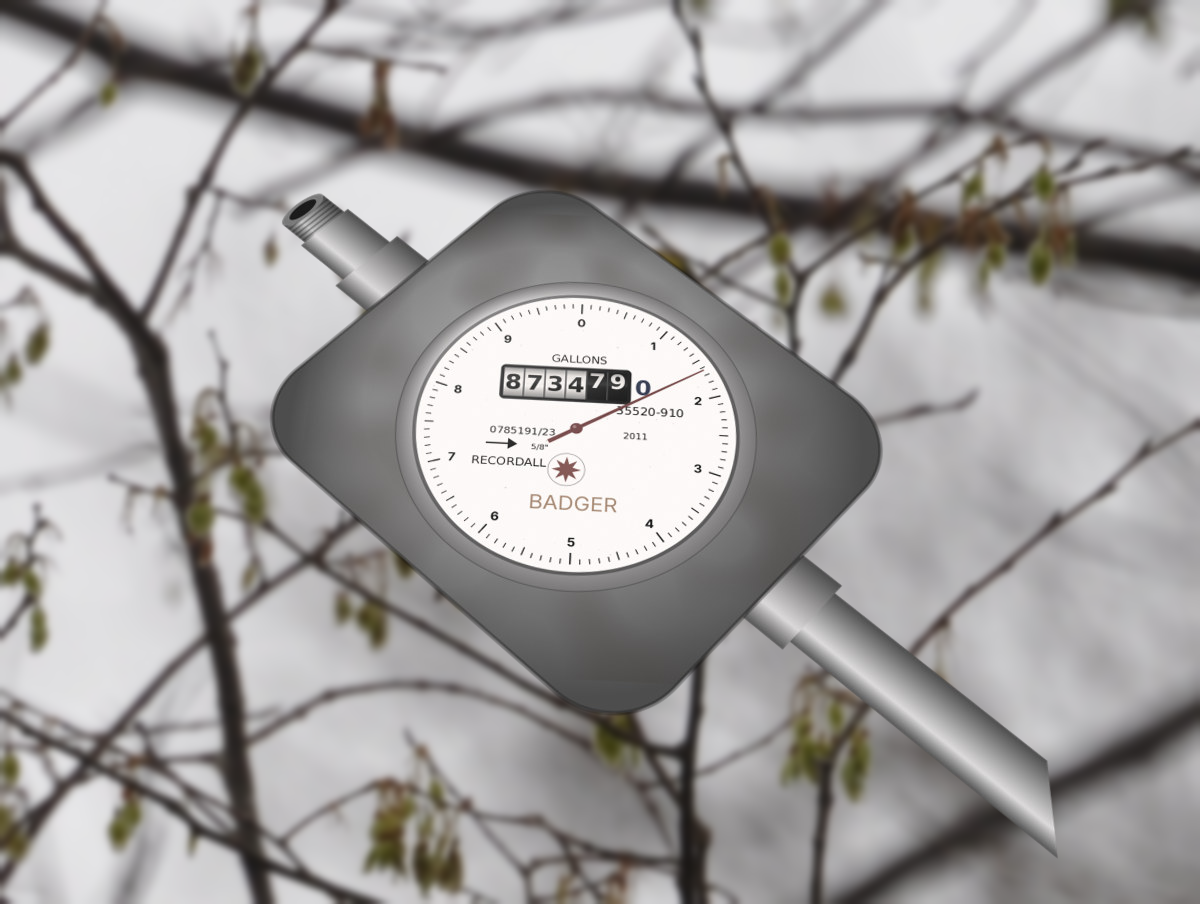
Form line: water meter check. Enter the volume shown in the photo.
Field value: 8734791.6 gal
